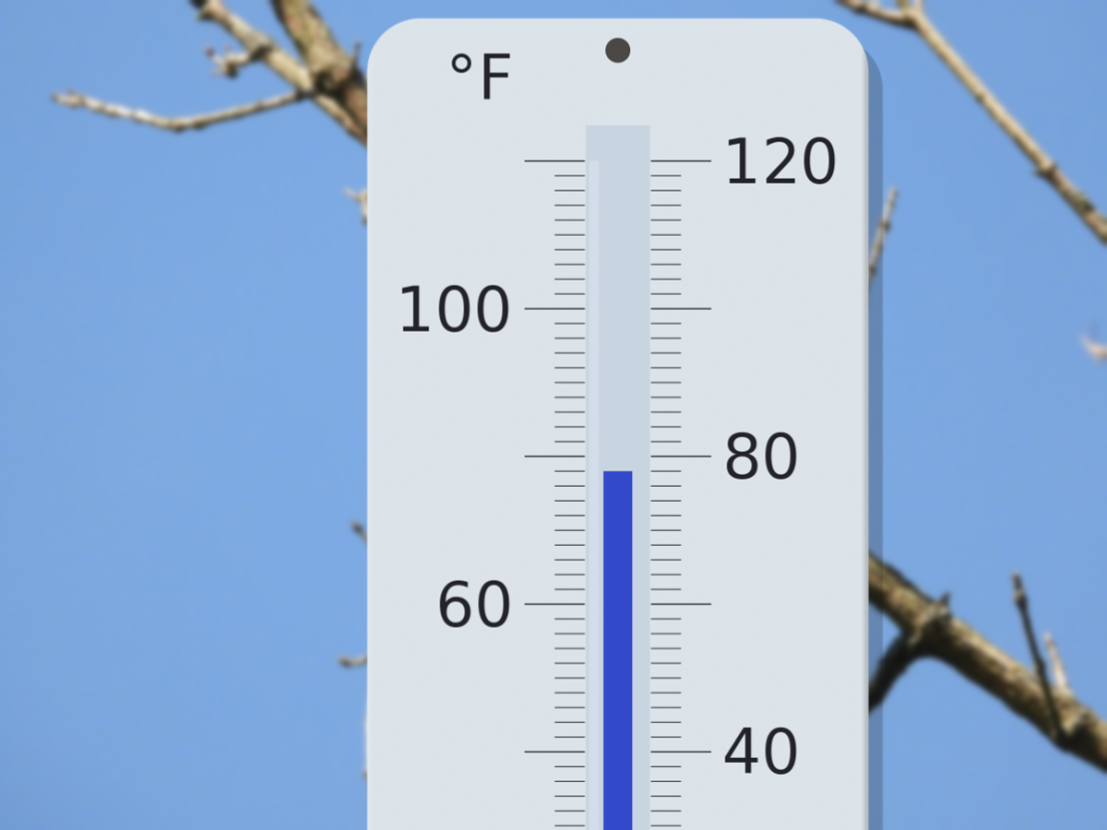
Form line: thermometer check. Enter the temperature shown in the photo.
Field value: 78 °F
